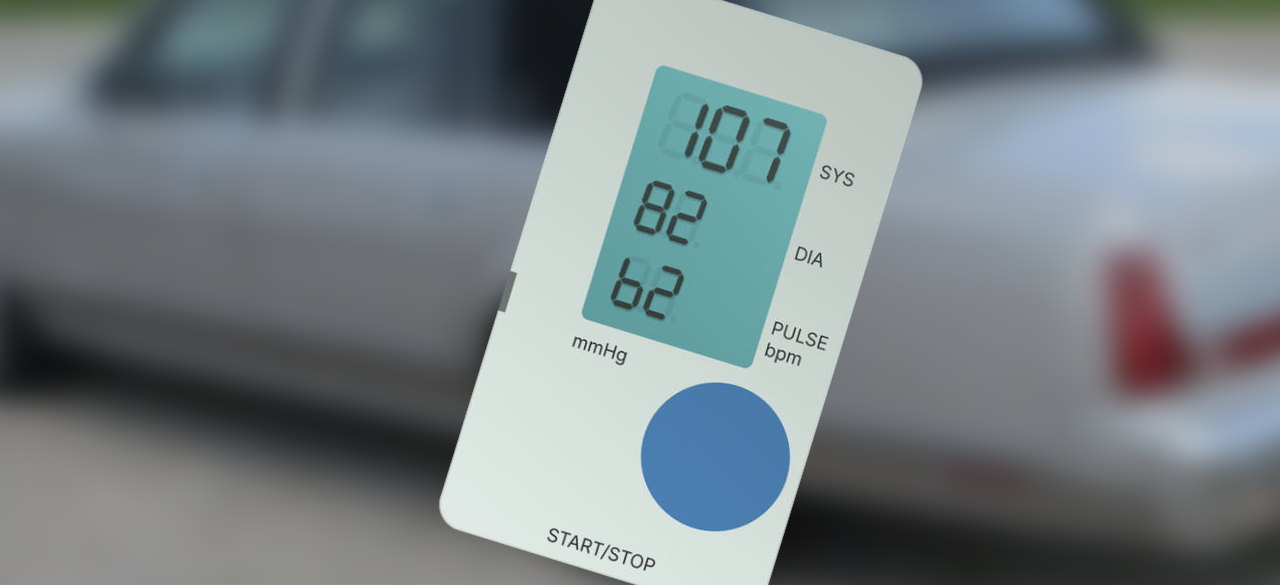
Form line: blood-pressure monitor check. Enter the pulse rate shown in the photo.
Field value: 62 bpm
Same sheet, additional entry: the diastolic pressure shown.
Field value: 82 mmHg
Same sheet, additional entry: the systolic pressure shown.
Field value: 107 mmHg
